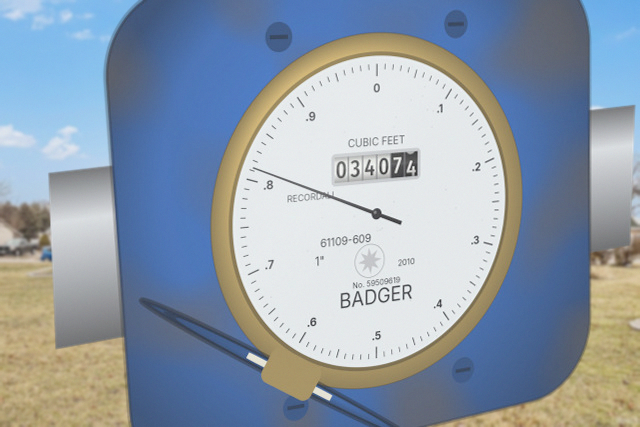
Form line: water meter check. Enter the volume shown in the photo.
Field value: 34073.81 ft³
